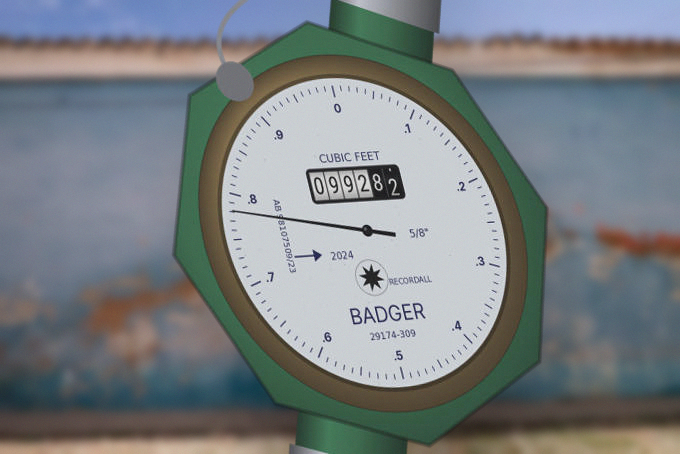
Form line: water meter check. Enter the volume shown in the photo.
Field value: 99281.78 ft³
